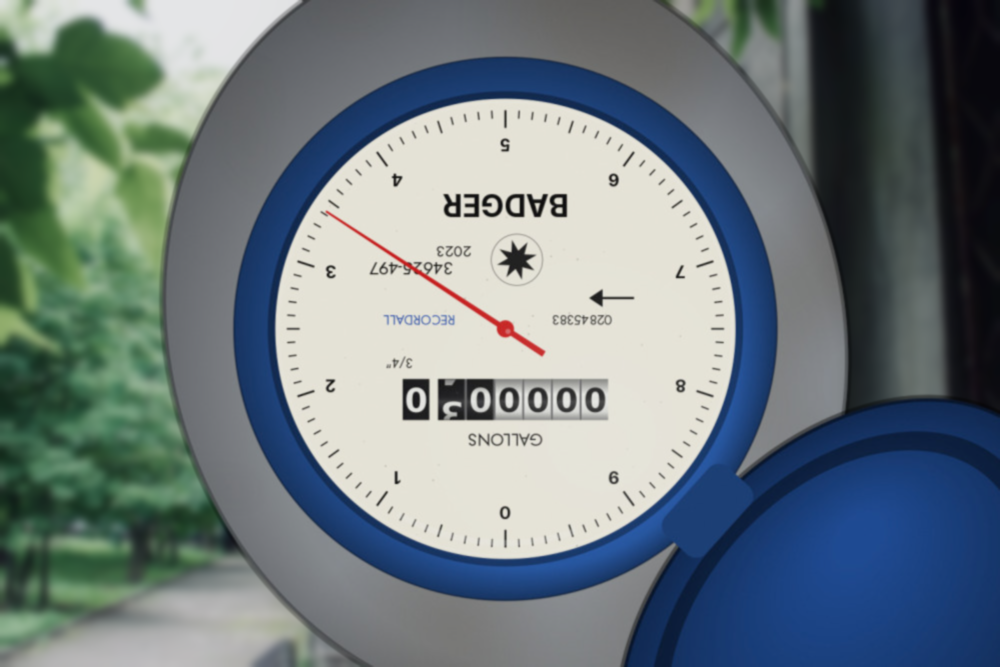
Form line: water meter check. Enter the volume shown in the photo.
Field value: 33.4 gal
